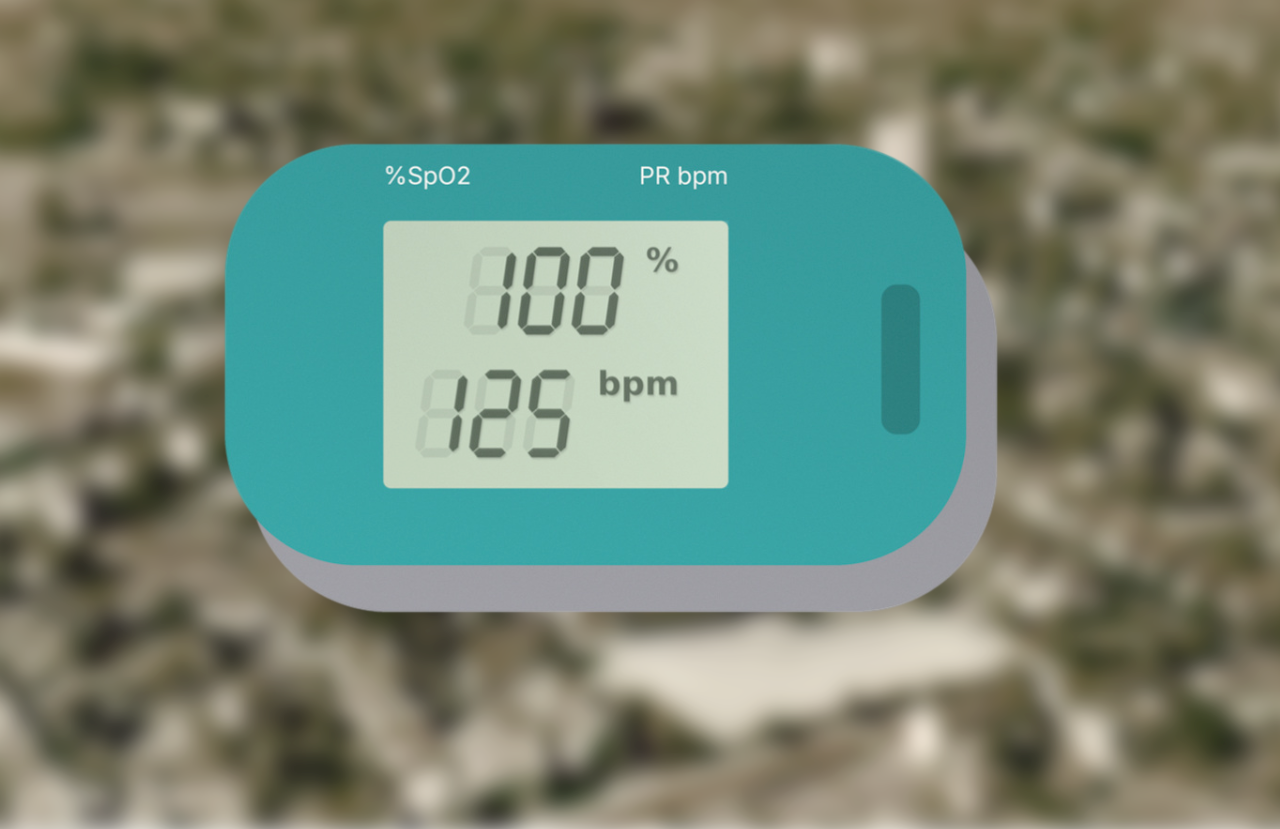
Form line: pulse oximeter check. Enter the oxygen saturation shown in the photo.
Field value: 100 %
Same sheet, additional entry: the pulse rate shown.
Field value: 125 bpm
